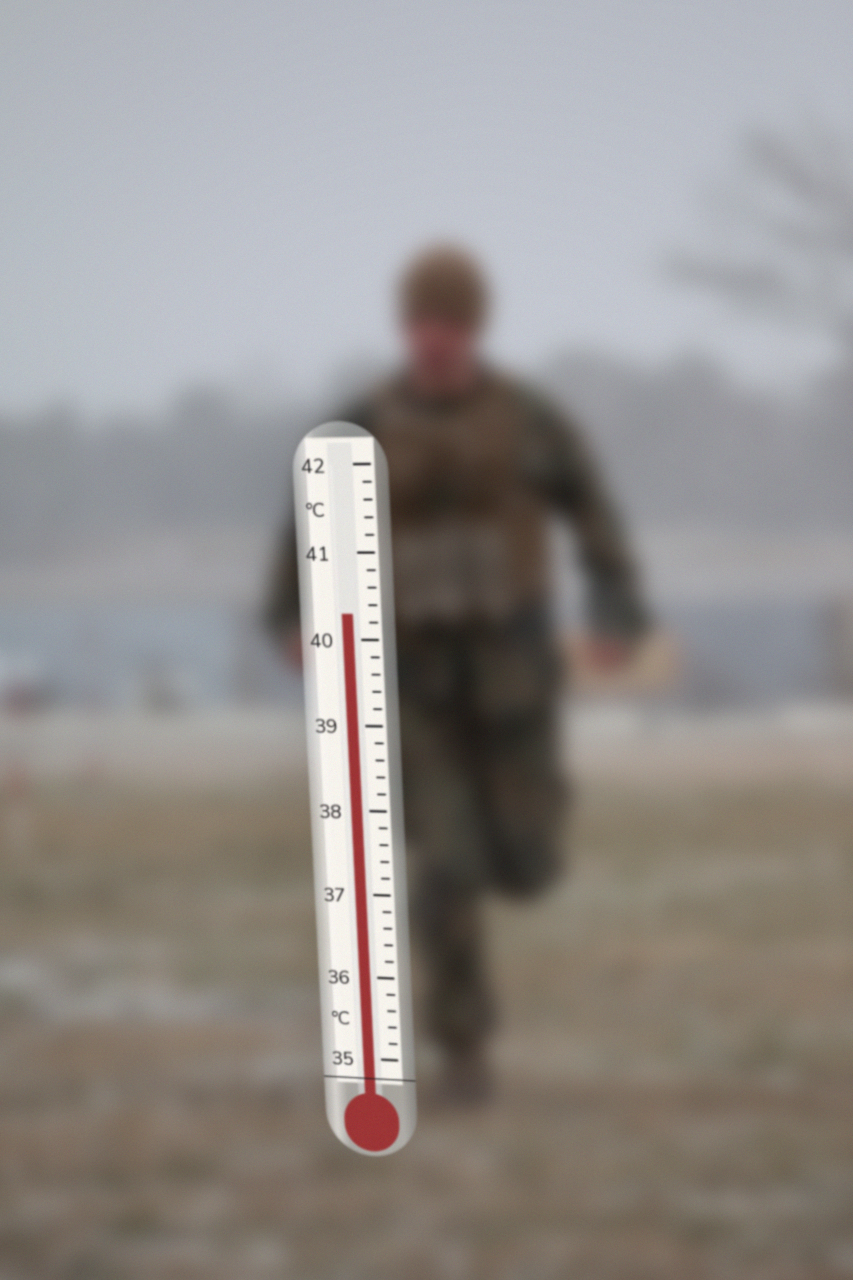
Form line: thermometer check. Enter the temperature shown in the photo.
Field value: 40.3 °C
